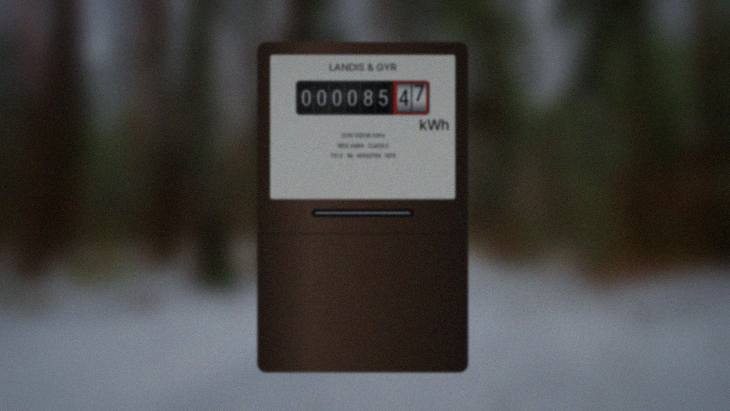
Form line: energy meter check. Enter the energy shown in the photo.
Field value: 85.47 kWh
